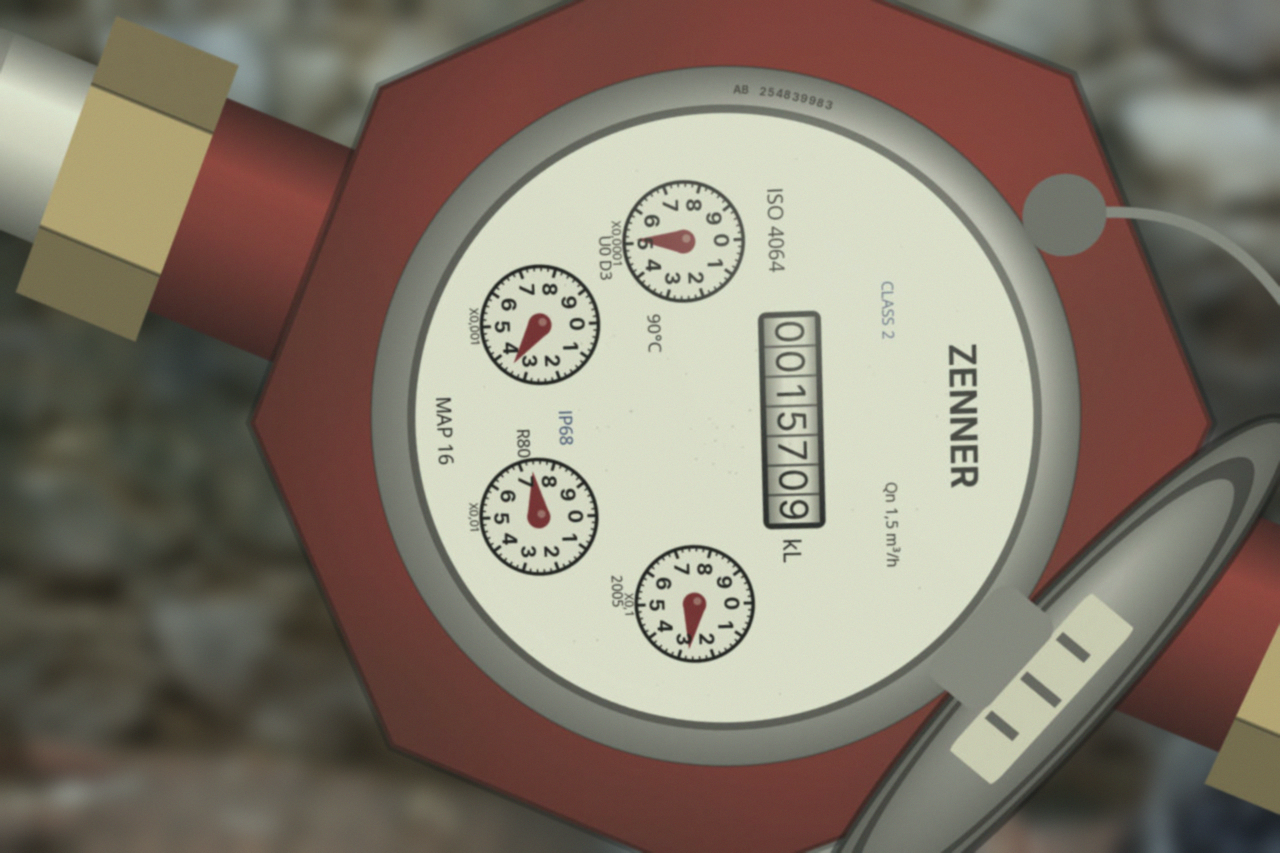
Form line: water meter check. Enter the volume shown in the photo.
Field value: 15709.2735 kL
